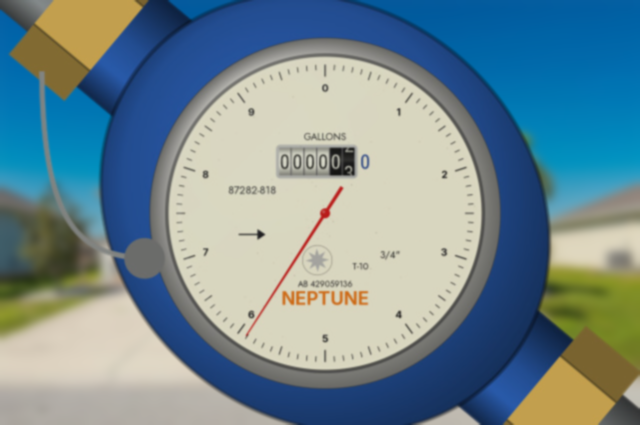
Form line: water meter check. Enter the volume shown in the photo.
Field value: 25.9 gal
